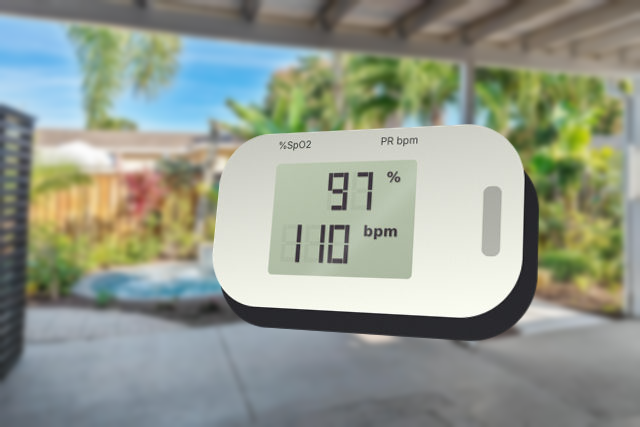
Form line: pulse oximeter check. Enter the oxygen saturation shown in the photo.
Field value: 97 %
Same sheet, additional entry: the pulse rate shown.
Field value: 110 bpm
